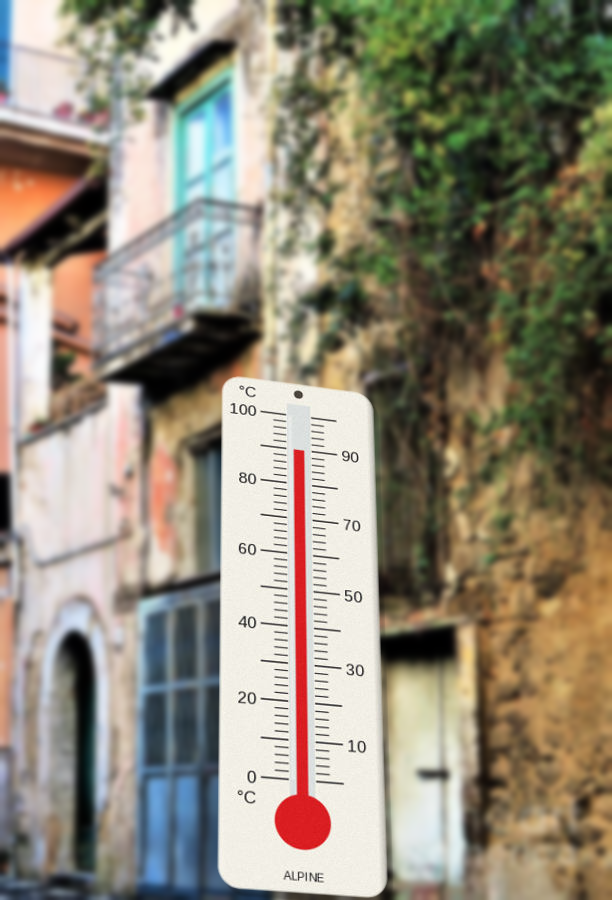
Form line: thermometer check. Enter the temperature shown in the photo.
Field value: 90 °C
